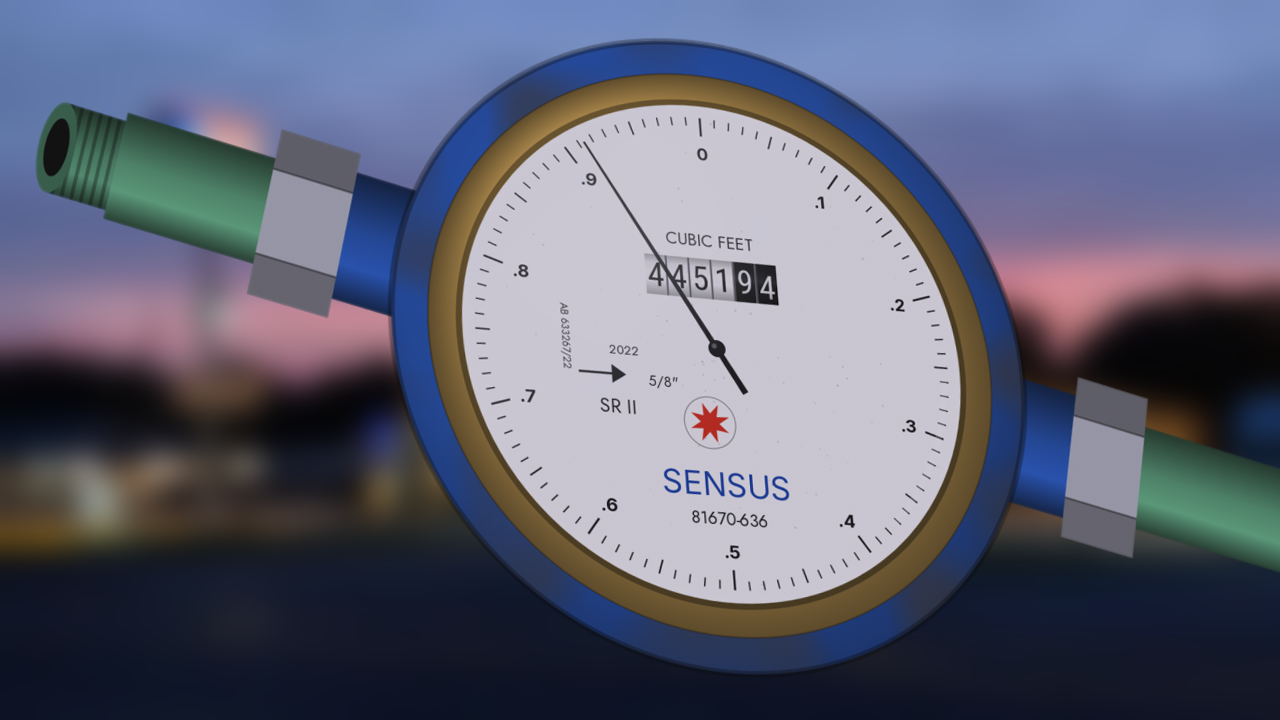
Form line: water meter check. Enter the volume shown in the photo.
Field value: 445193.91 ft³
